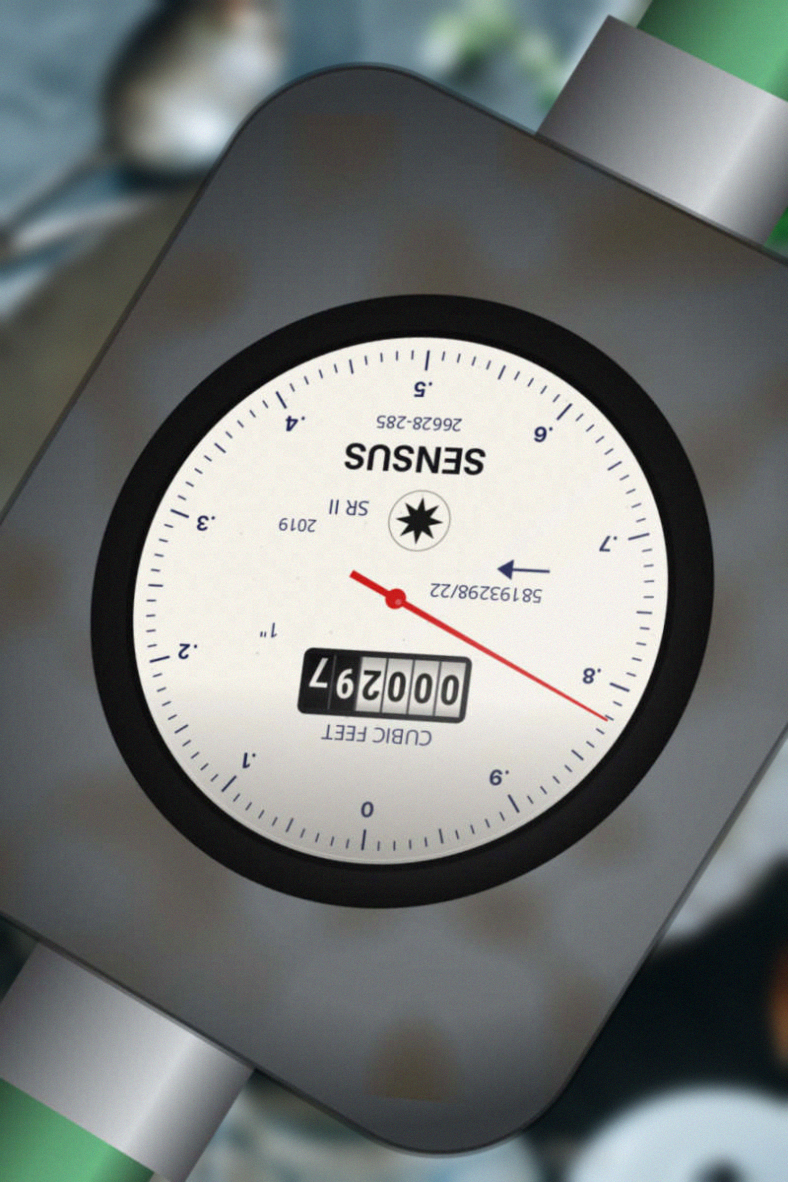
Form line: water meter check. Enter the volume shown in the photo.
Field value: 296.82 ft³
